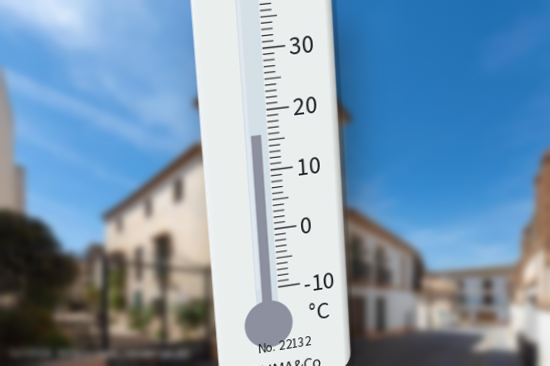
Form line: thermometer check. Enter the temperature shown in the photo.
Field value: 16 °C
